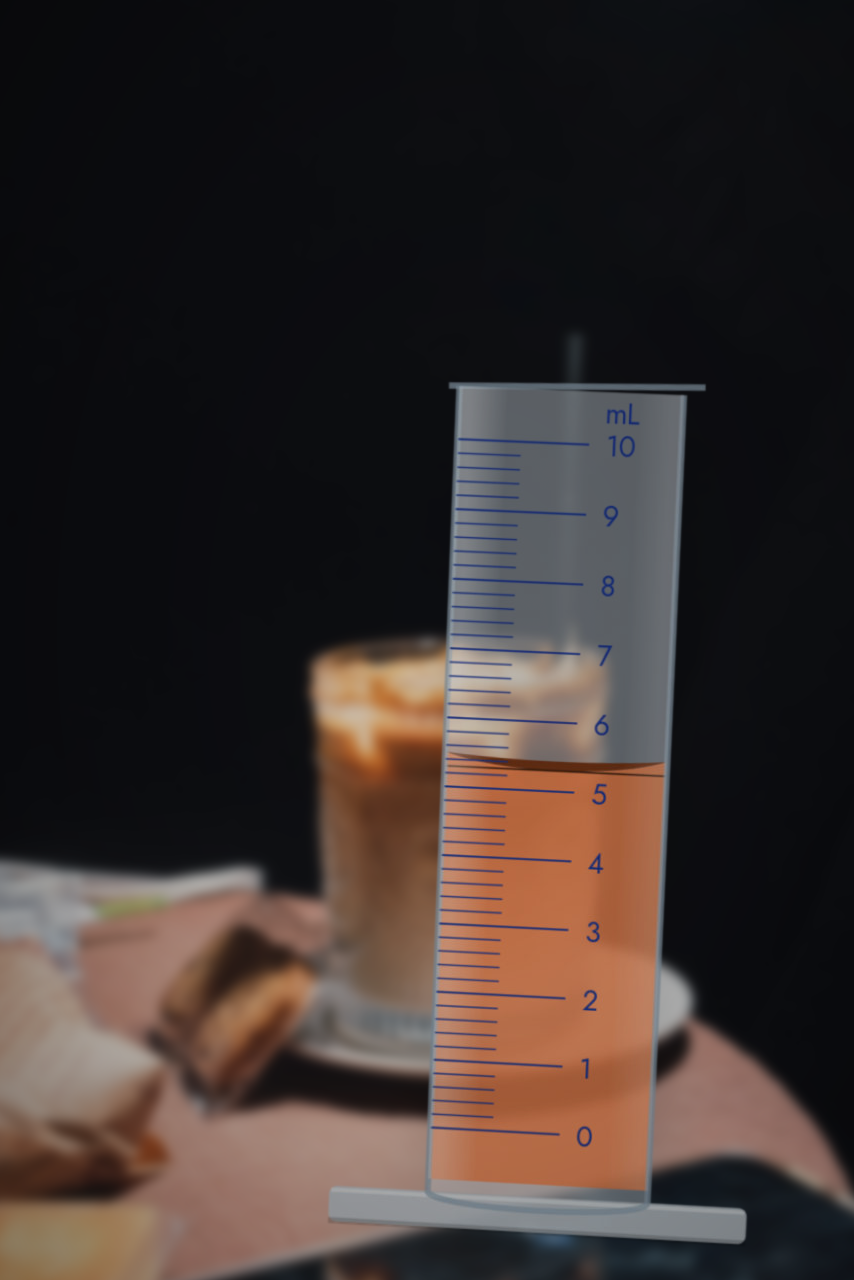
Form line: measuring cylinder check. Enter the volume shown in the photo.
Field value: 5.3 mL
